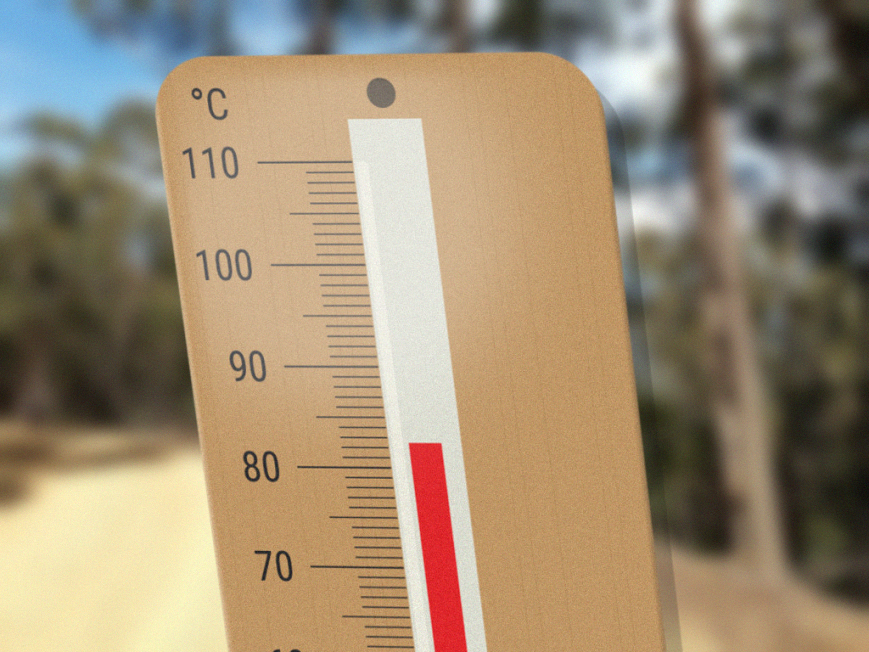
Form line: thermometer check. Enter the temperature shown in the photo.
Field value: 82.5 °C
